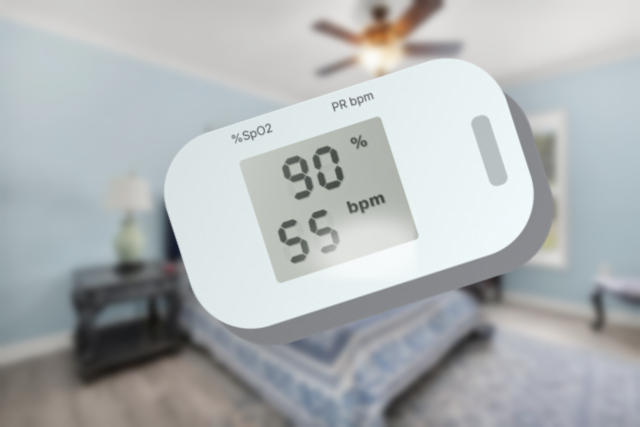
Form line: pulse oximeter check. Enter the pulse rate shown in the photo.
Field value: 55 bpm
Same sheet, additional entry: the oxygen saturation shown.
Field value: 90 %
